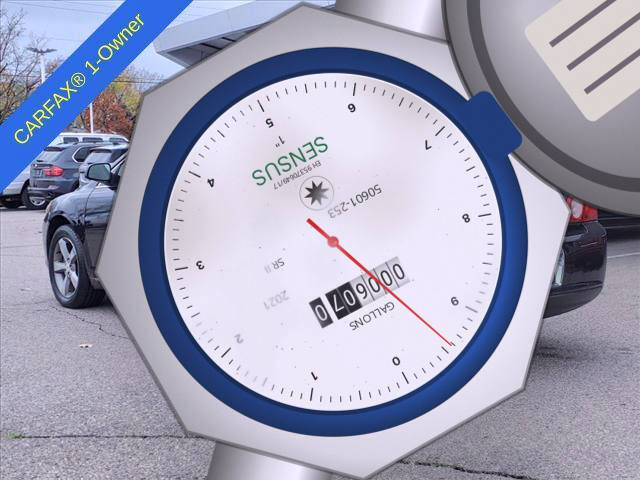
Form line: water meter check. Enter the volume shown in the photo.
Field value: 6069.4 gal
